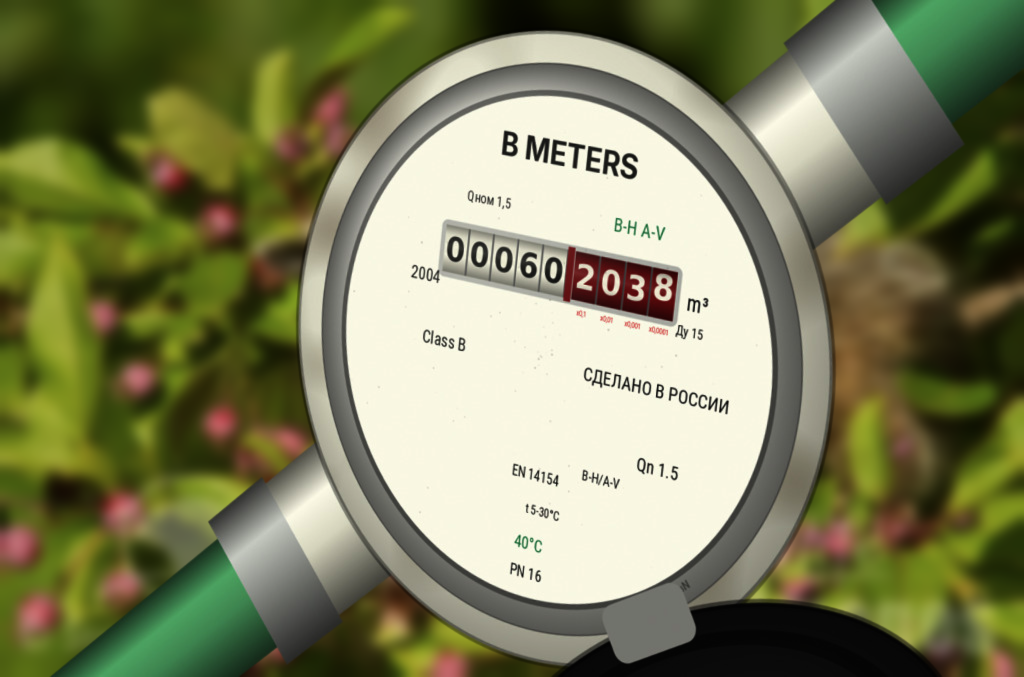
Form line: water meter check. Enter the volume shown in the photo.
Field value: 60.2038 m³
